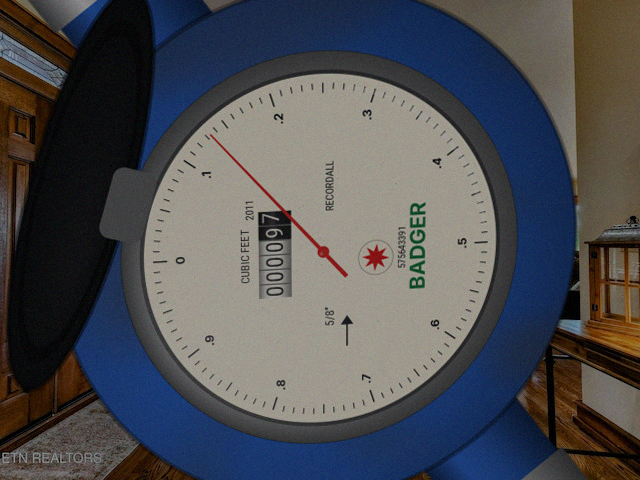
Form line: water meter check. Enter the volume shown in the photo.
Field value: 97.13 ft³
